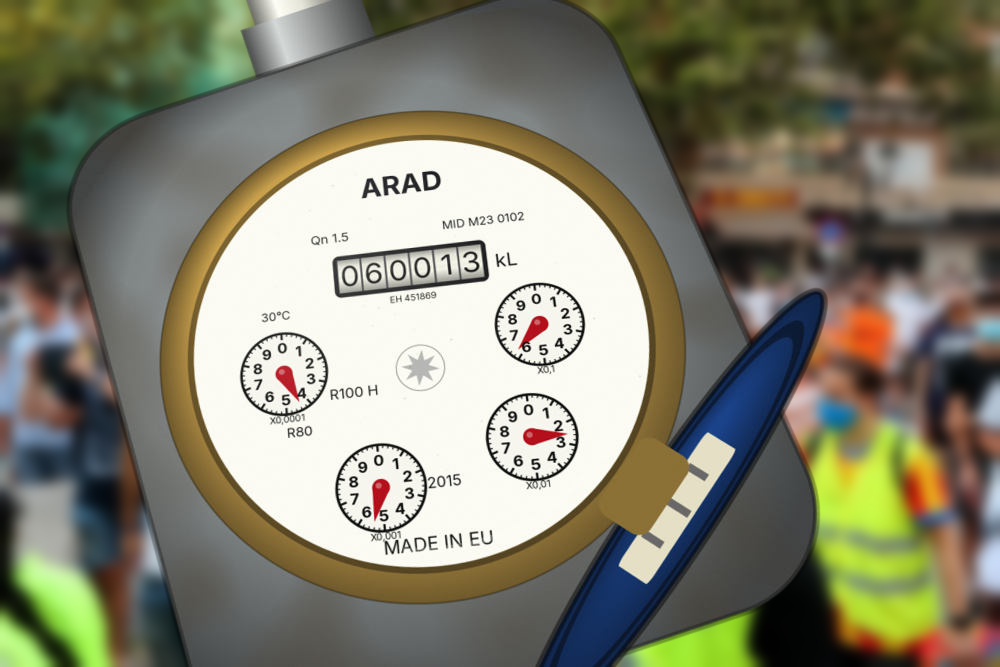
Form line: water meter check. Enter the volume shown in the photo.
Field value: 60013.6254 kL
